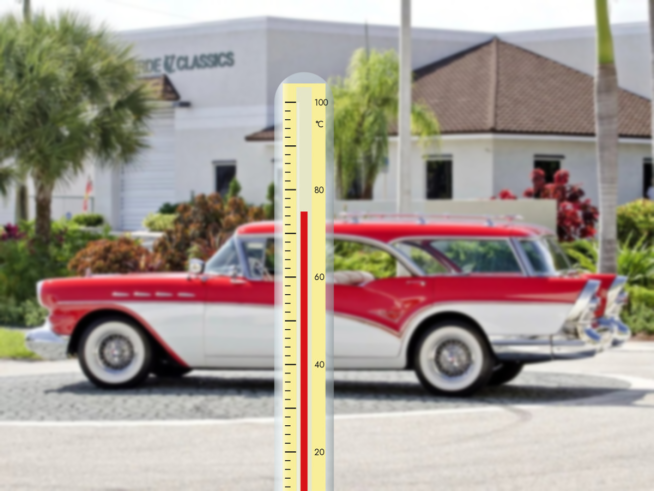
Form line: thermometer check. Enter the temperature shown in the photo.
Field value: 75 °C
